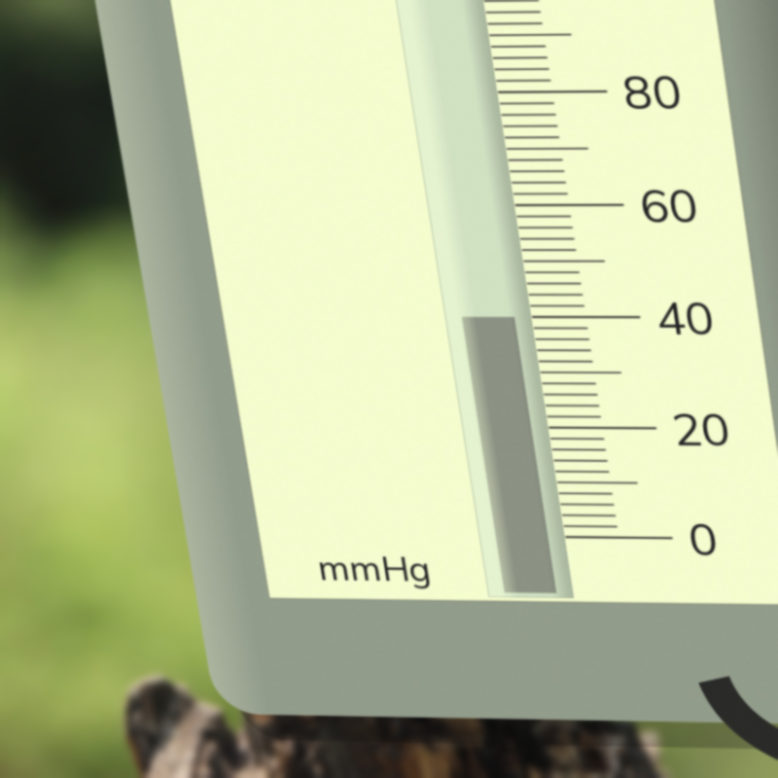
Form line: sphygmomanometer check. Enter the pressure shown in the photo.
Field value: 40 mmHg
